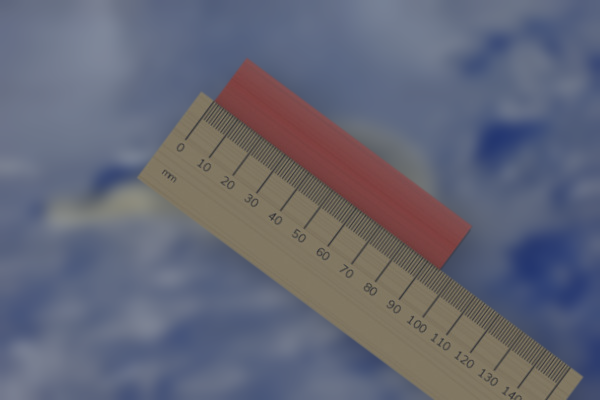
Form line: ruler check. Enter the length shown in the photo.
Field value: 95 mm
